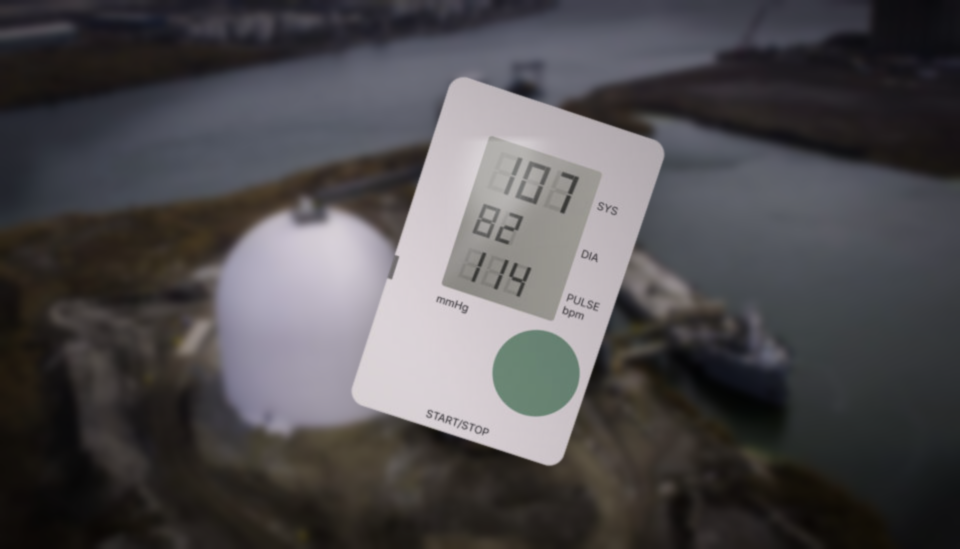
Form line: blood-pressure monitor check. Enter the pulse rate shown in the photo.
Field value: 114 bpm
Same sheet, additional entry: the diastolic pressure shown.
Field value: 82 mmHg
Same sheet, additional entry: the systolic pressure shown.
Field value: 107 mmHg
